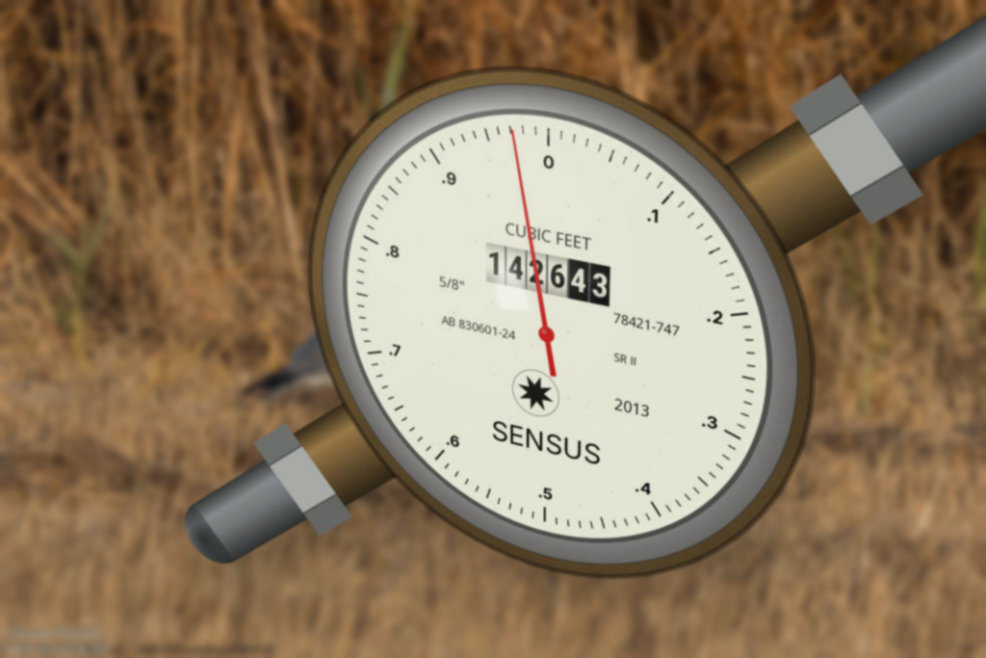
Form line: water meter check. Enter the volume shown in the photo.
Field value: 142642.97 ft³
